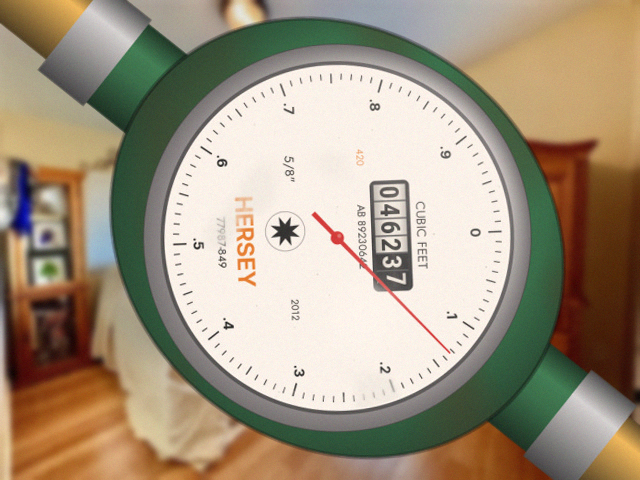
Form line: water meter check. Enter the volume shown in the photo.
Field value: 46237.13 ft³
